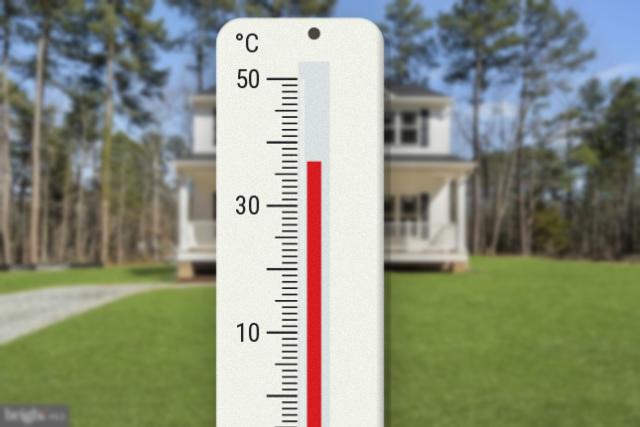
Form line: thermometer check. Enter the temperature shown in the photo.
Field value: 37 °C
